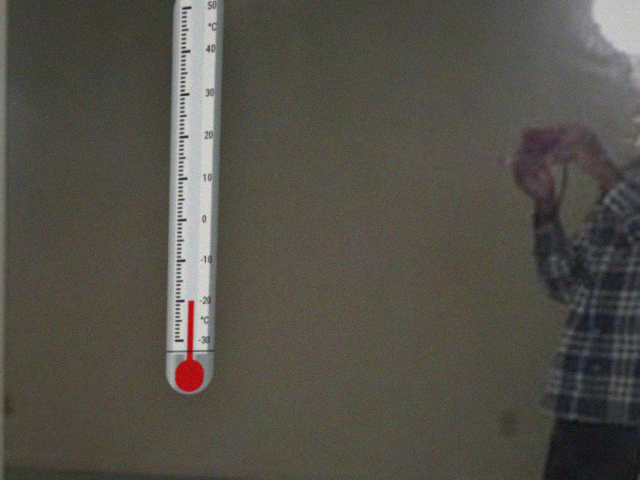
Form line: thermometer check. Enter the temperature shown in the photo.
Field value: -20 °C
